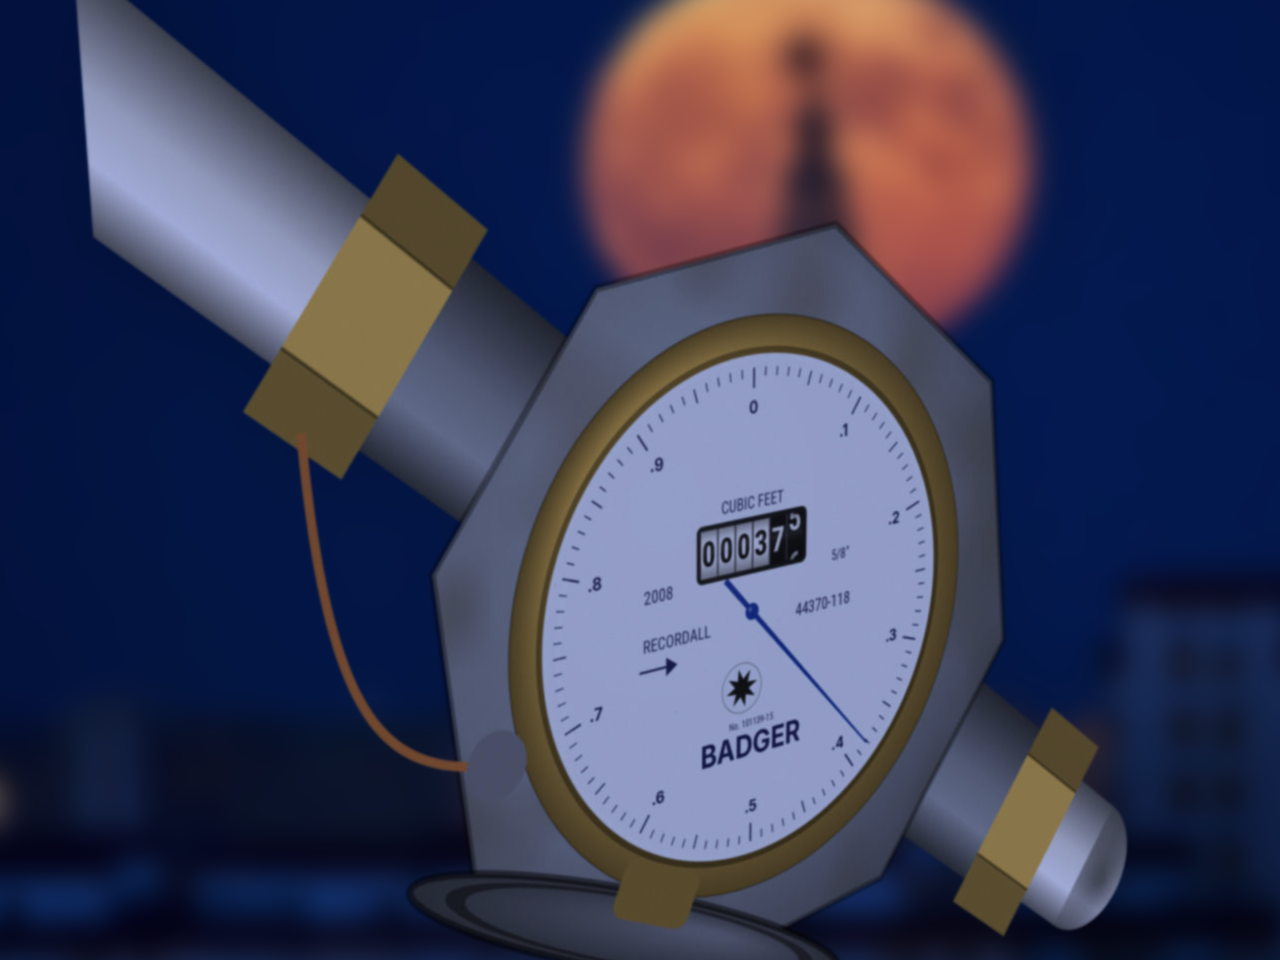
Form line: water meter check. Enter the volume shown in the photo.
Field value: 375.38 ft³
